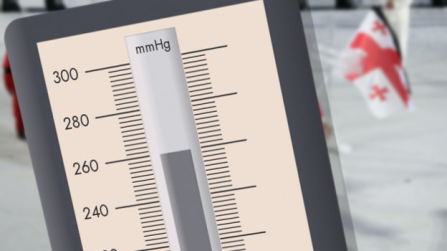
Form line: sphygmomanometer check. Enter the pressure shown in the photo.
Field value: 260 mmHg
